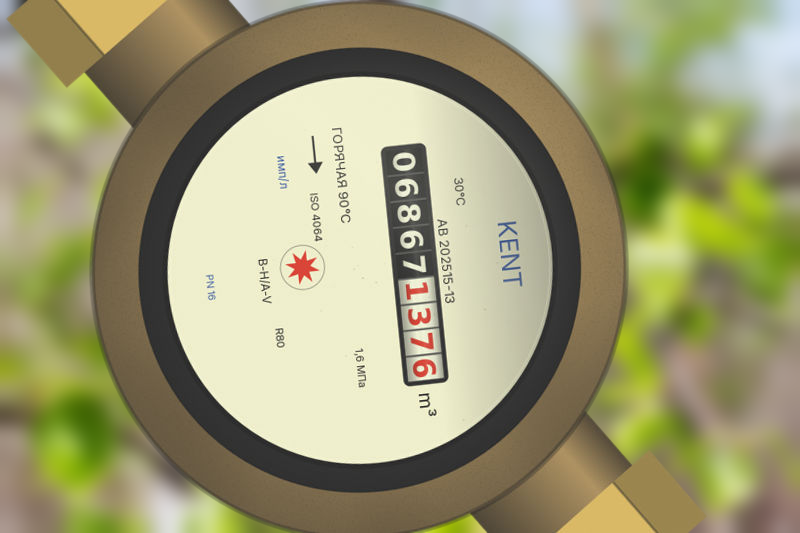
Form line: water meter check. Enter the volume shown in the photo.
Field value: 6867.1376 m³
